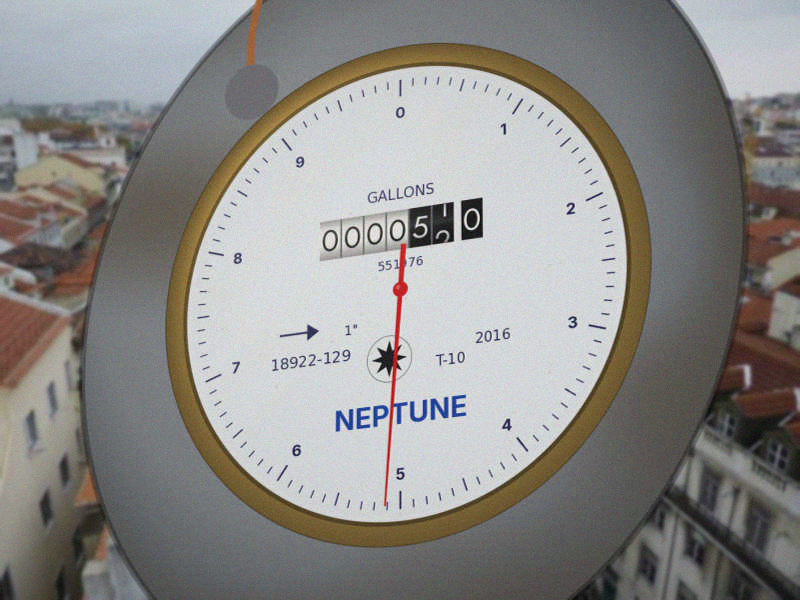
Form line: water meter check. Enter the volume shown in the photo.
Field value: 515.1 gal
